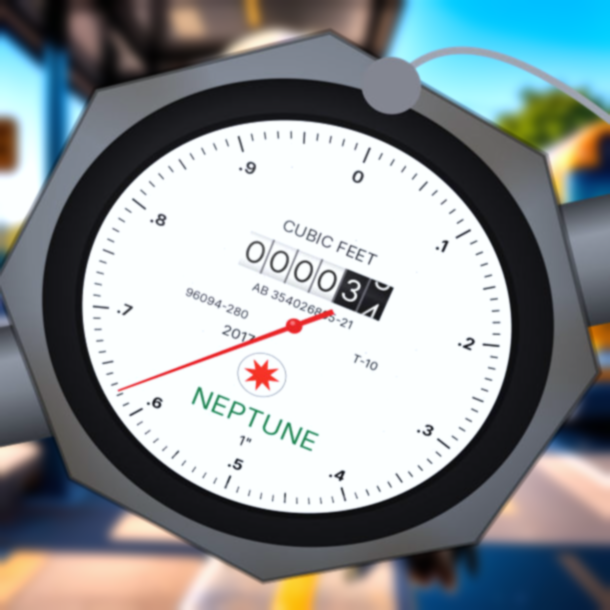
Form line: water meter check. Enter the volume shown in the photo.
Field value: 33.62 ft³
